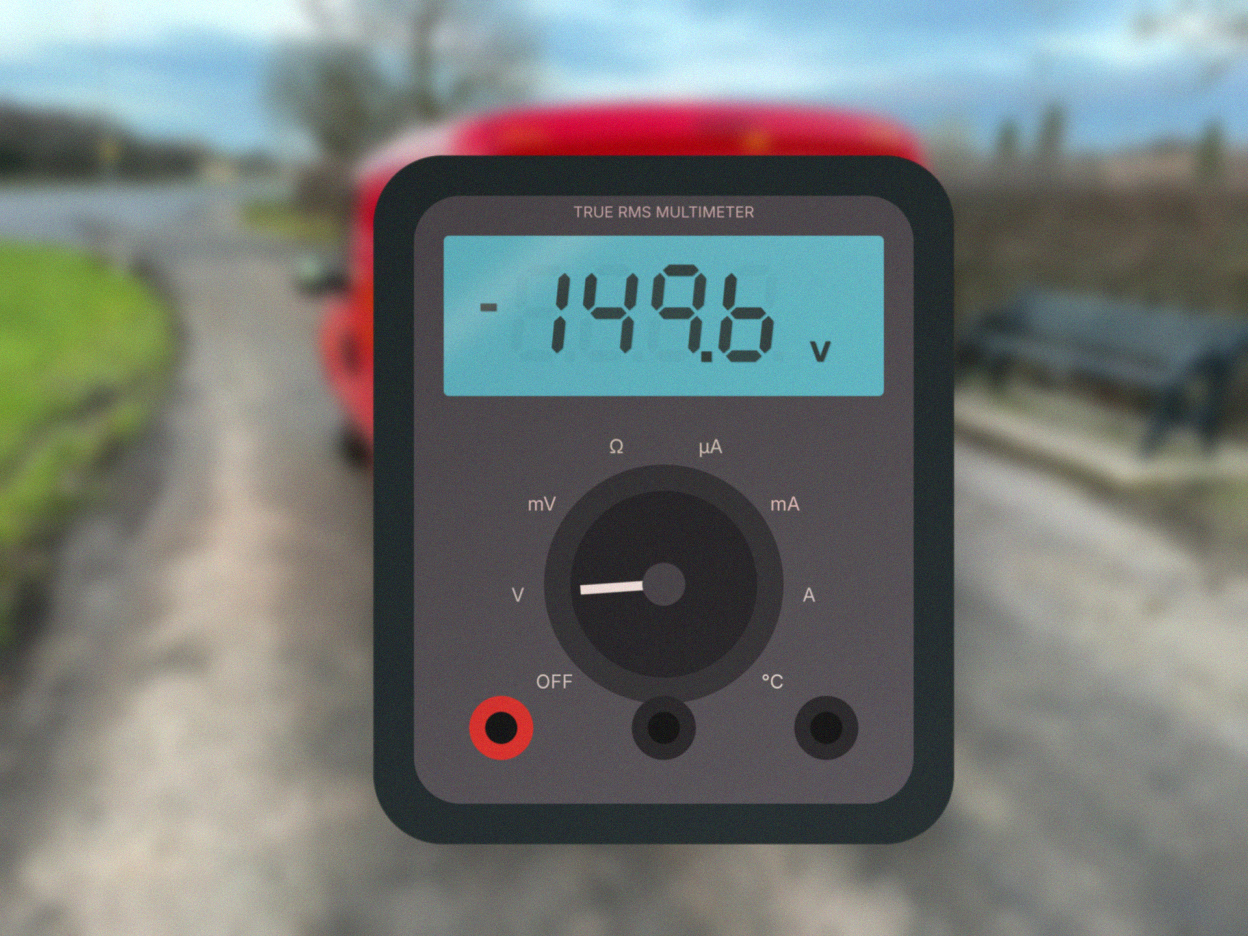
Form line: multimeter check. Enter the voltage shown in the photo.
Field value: -149.6 V
